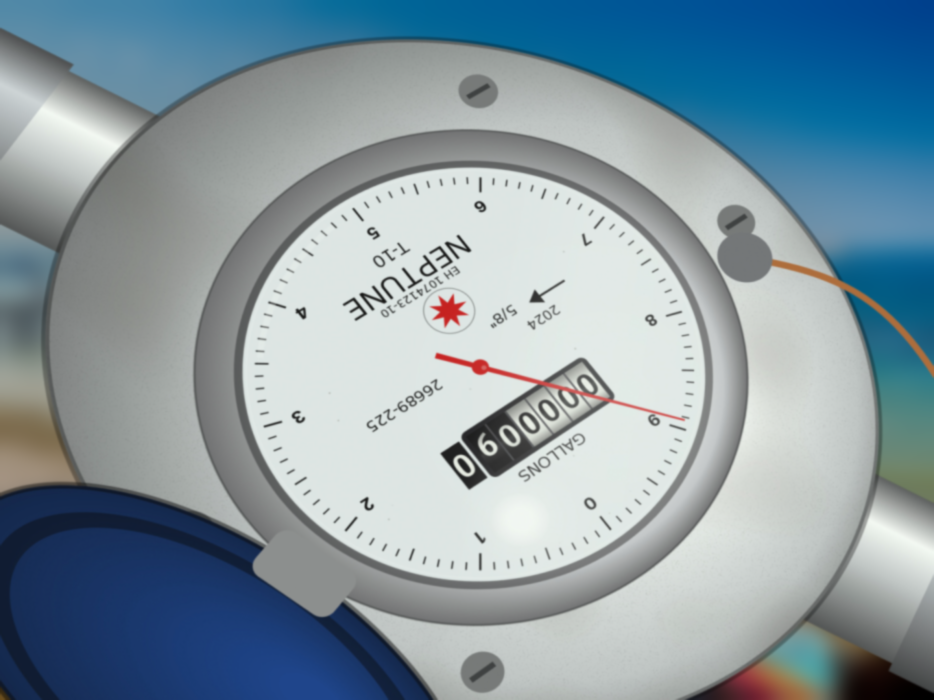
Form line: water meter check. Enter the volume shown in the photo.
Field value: 88.9 gal
